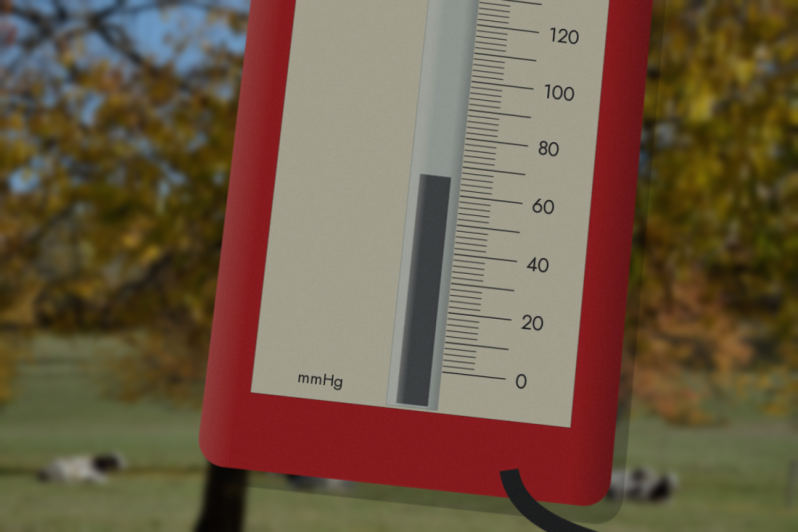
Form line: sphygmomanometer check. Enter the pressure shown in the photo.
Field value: 66 mmHg
